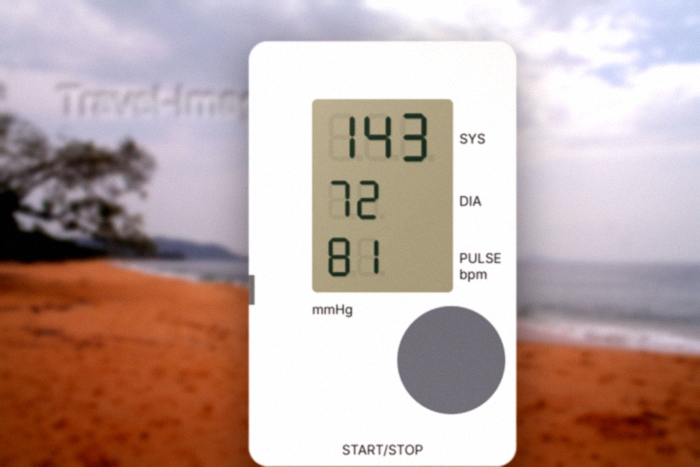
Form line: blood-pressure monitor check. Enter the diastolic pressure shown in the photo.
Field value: 72 mmHg
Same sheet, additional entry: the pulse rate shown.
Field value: 81 bpm
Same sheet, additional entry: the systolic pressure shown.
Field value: 143 mmHg
